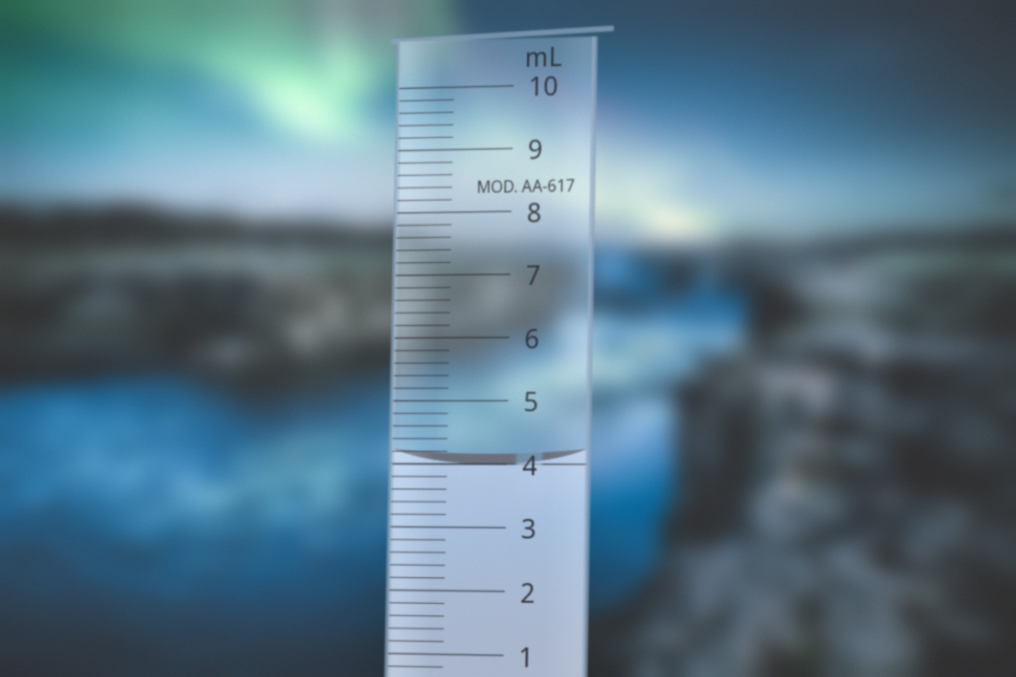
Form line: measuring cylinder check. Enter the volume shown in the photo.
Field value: 4 mL
